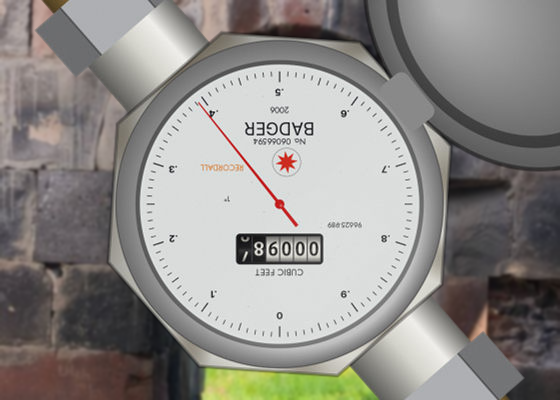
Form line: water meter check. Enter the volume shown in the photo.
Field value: 987.39 ft³
